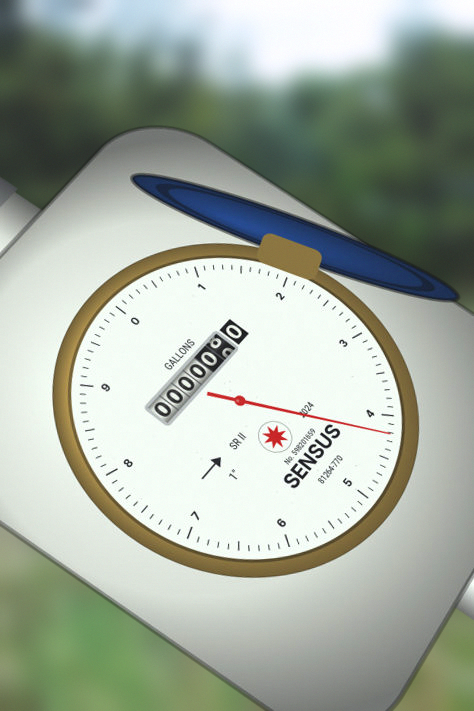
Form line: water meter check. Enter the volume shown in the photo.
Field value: 84.2 gal
